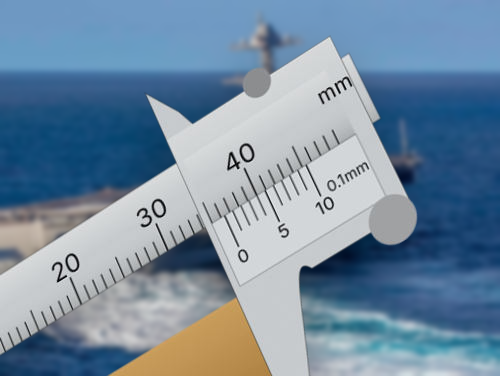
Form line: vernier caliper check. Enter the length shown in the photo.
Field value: 36.4 mm
